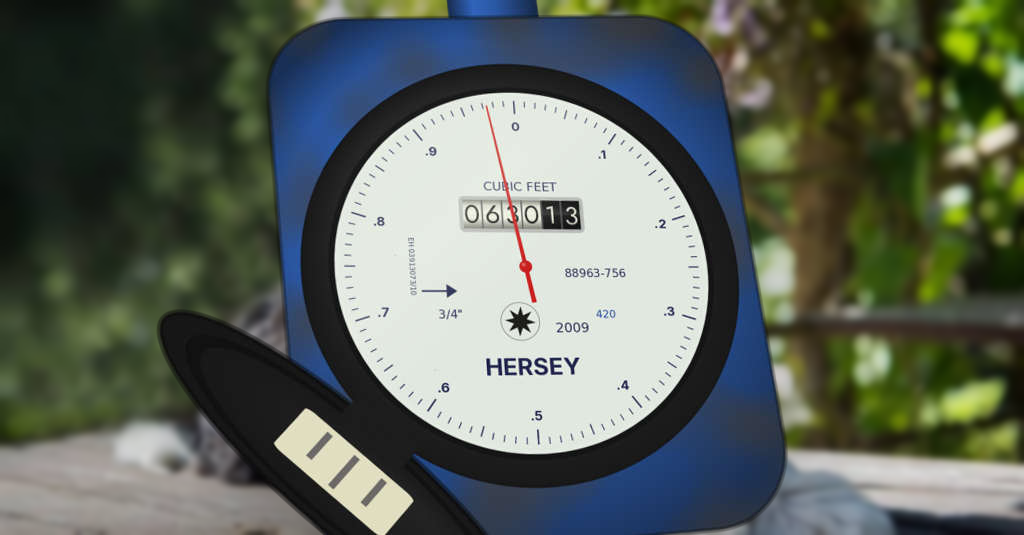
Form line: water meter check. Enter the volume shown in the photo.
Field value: 63012.97 ft³
